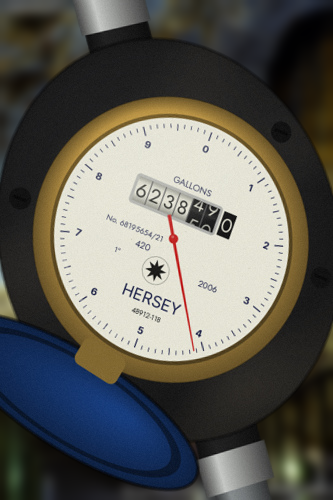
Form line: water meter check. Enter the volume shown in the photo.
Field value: 6238494.1 gal
